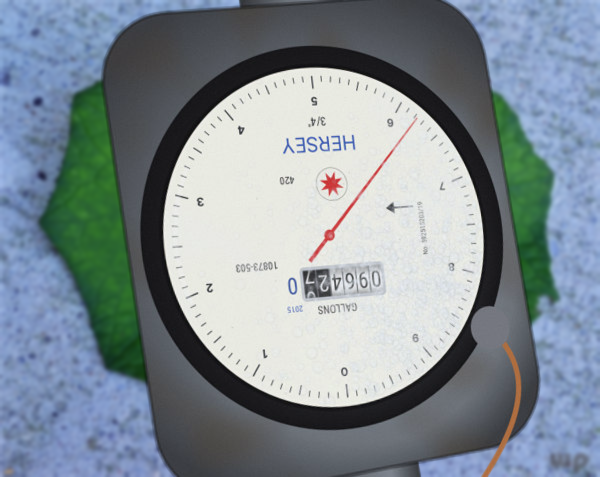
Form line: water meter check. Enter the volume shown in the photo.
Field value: 964266.2 gal
